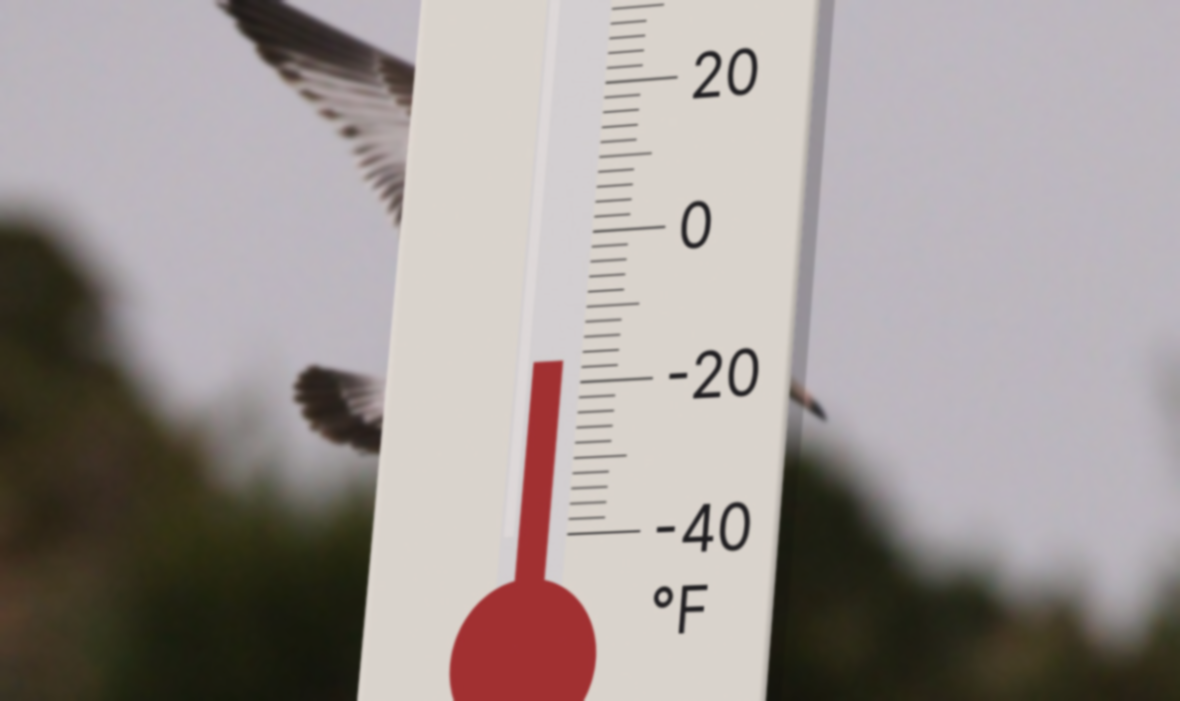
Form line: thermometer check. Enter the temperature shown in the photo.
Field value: -17 °F
